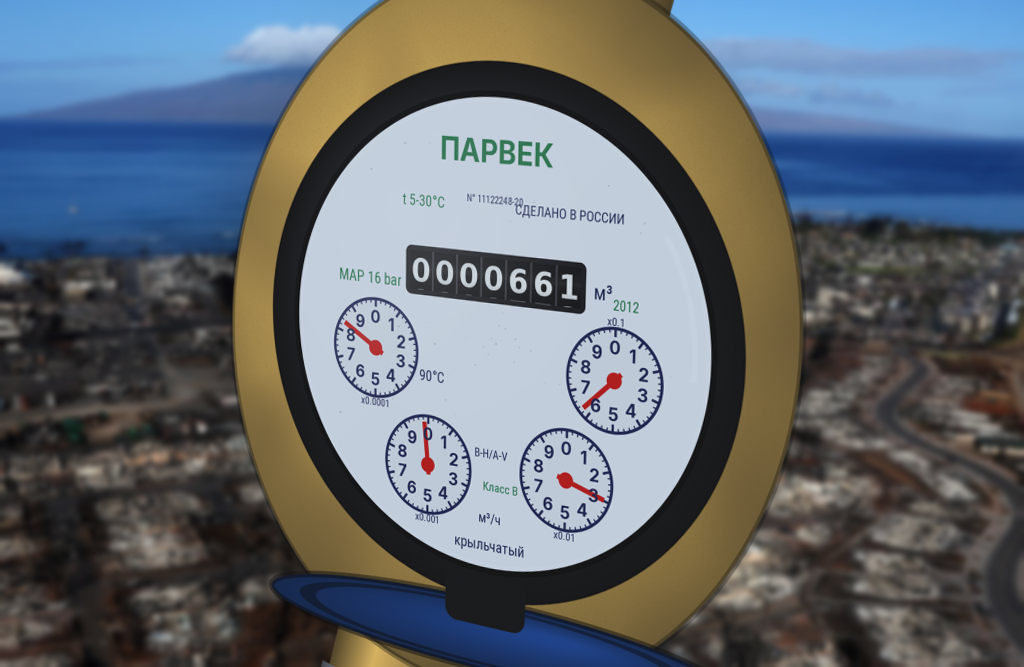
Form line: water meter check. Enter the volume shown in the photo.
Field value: 661.6298 m³
